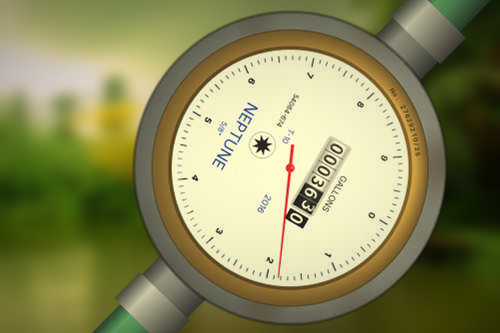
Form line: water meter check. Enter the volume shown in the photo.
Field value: 3631.8 gal
